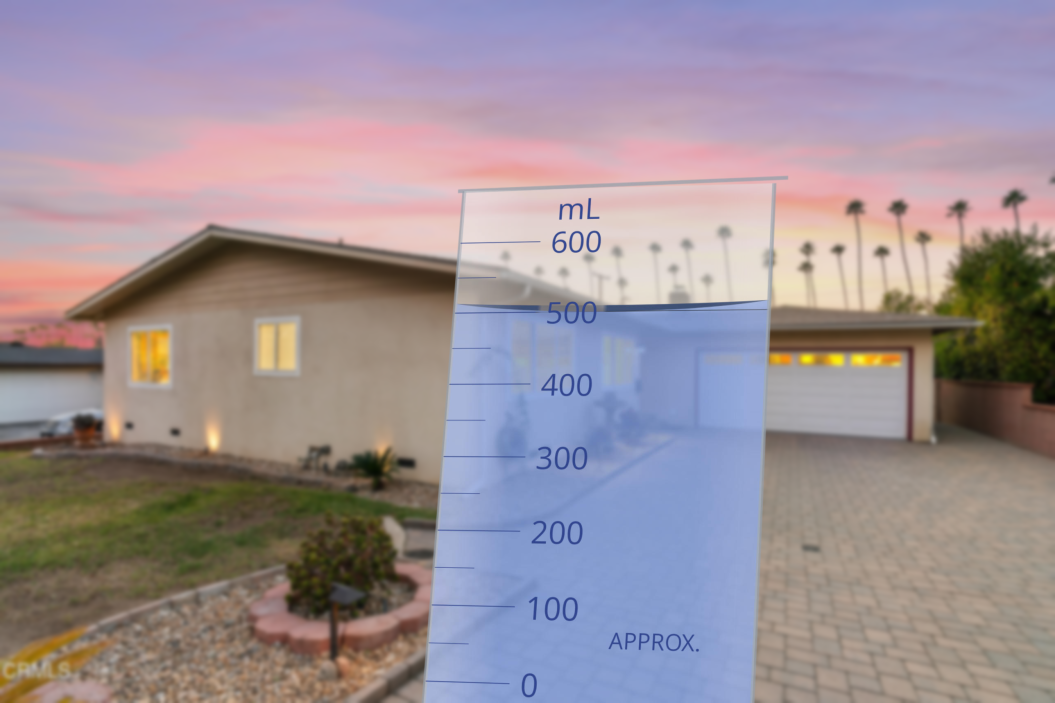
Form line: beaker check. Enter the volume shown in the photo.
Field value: 500 mL
